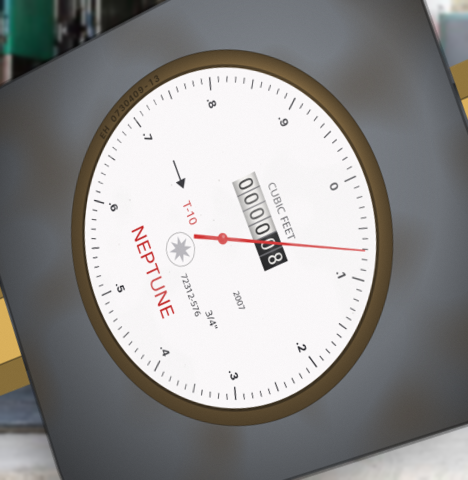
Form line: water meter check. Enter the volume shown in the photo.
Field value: 8.07 ft³
